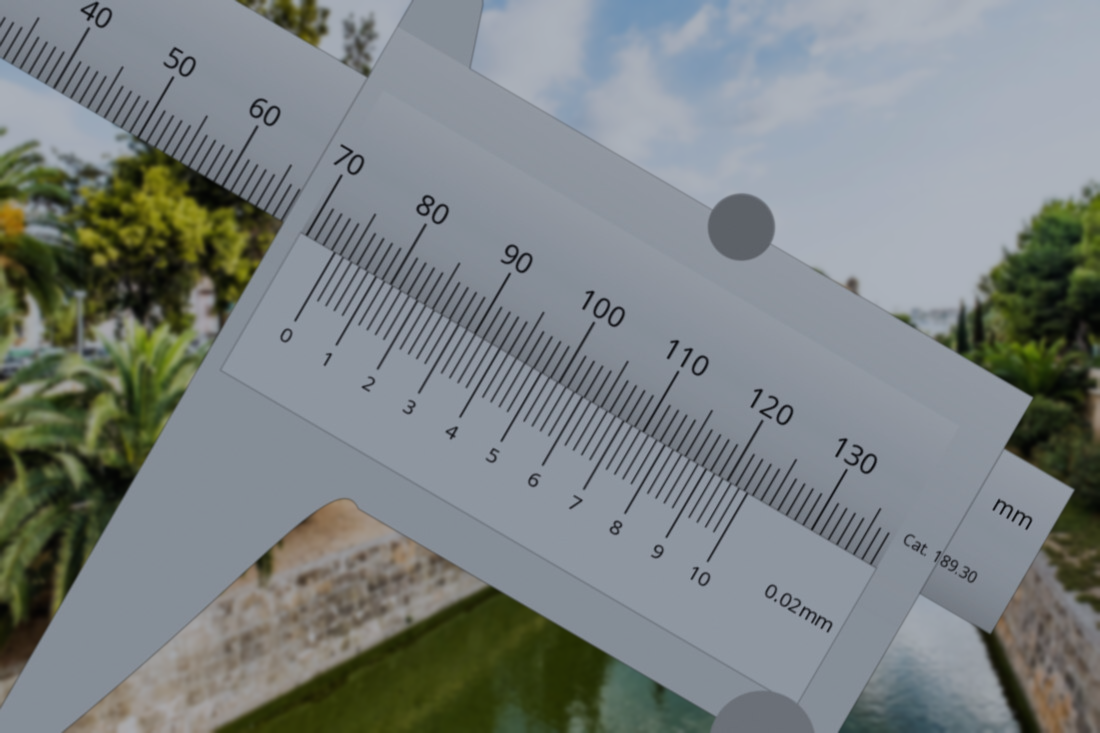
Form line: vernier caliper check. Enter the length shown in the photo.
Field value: 73.4 mm
